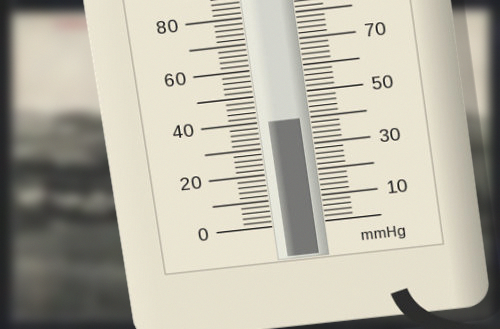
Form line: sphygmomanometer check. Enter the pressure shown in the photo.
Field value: 40 mmHg
